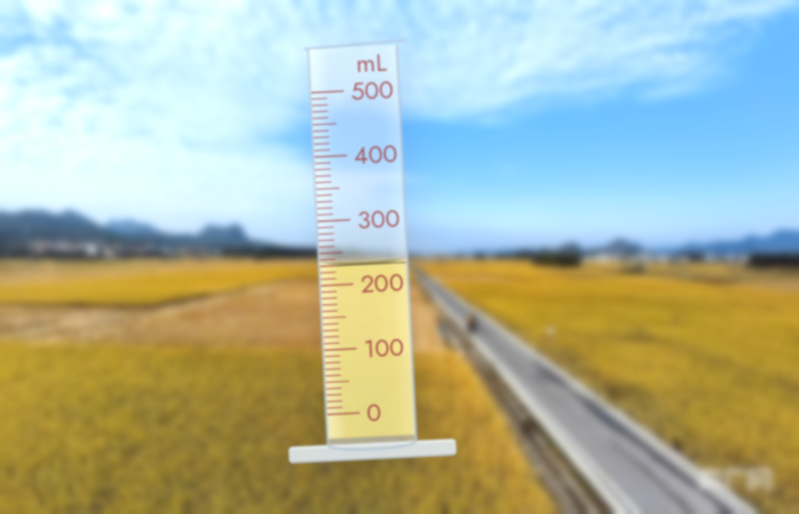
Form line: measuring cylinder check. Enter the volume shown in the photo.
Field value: 230 mL
